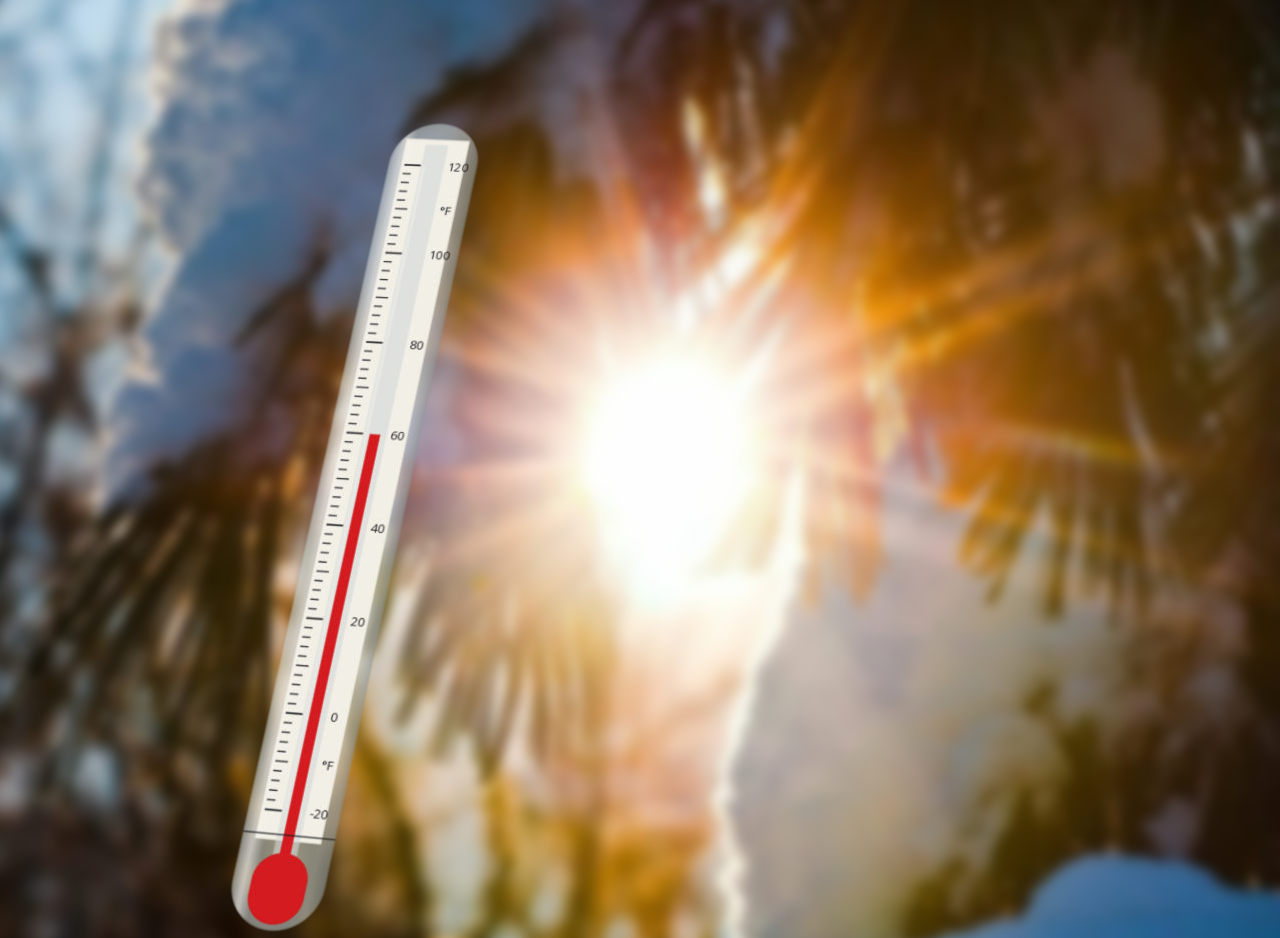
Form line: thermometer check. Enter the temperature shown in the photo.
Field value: 60 °F
